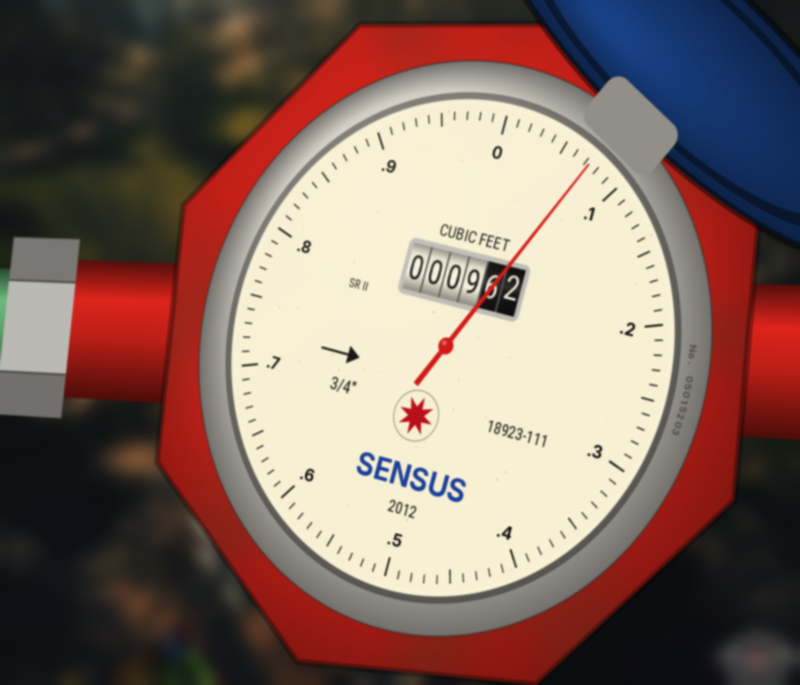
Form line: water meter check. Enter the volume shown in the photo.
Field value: 962.07 ft³
